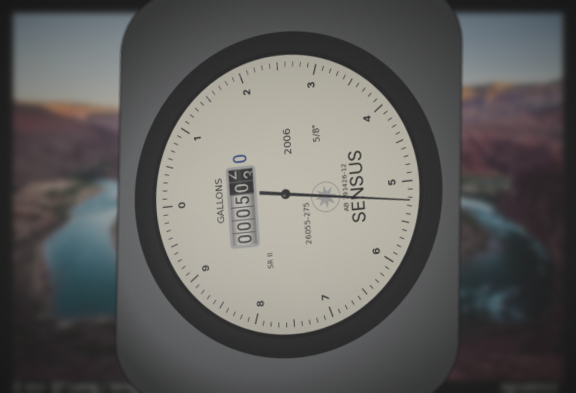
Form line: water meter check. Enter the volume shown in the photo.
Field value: 5025.2 gal
